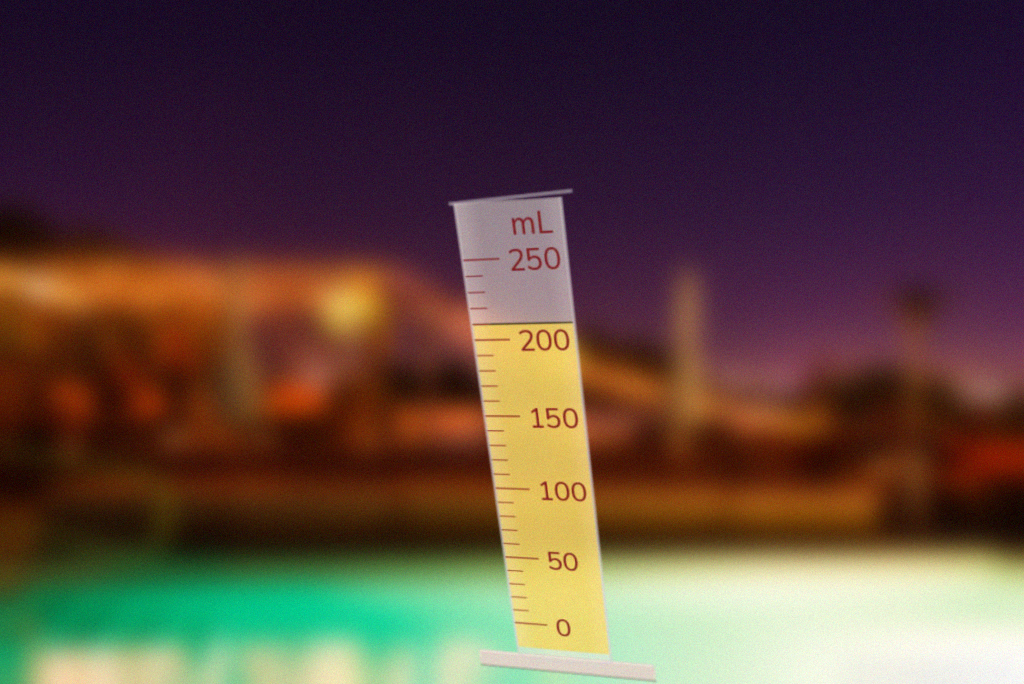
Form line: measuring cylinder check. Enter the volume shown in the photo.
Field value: 210 mL
